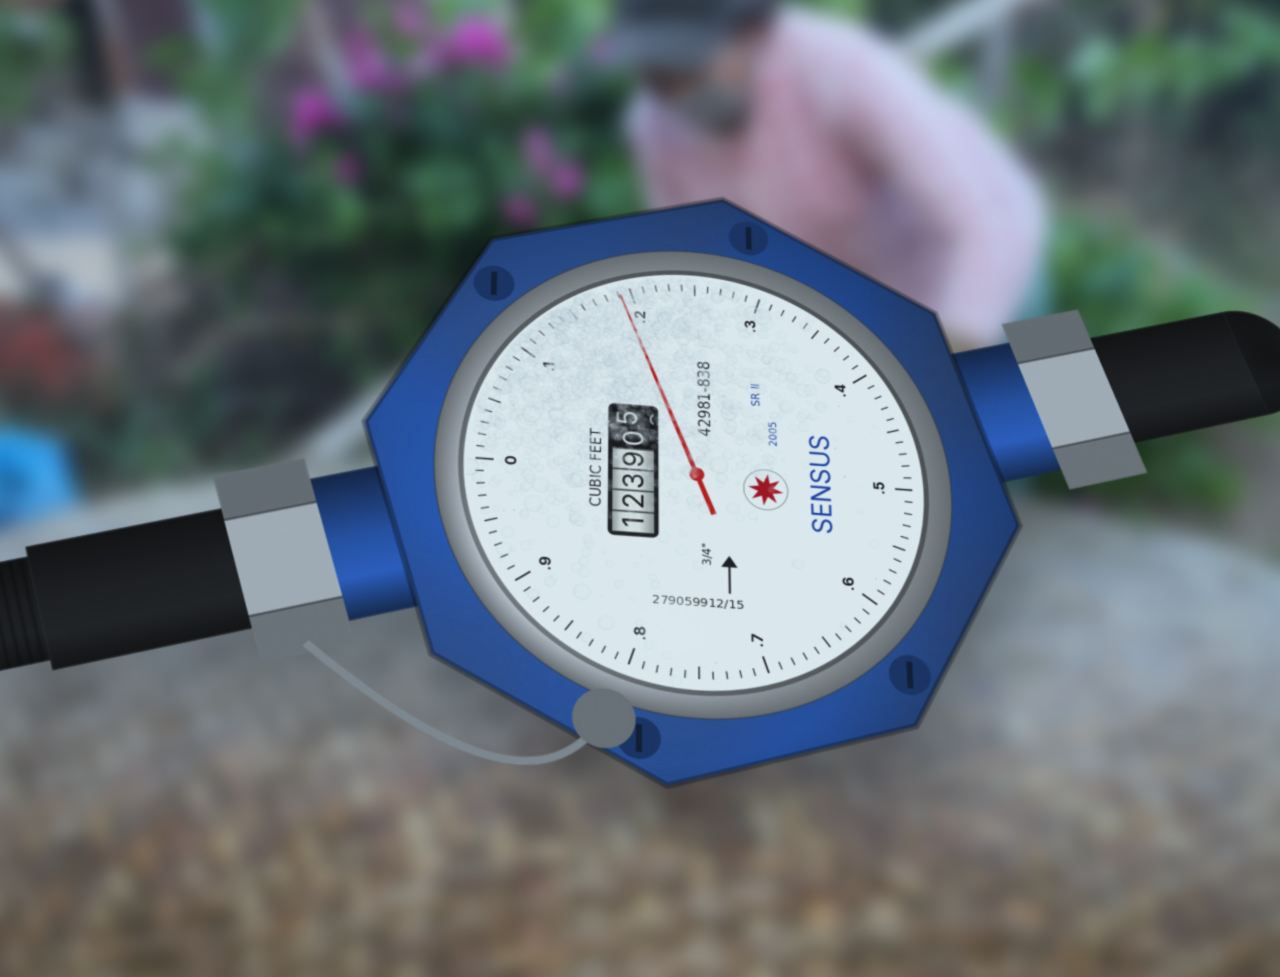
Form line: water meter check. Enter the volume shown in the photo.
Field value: 123905.19 ft³
